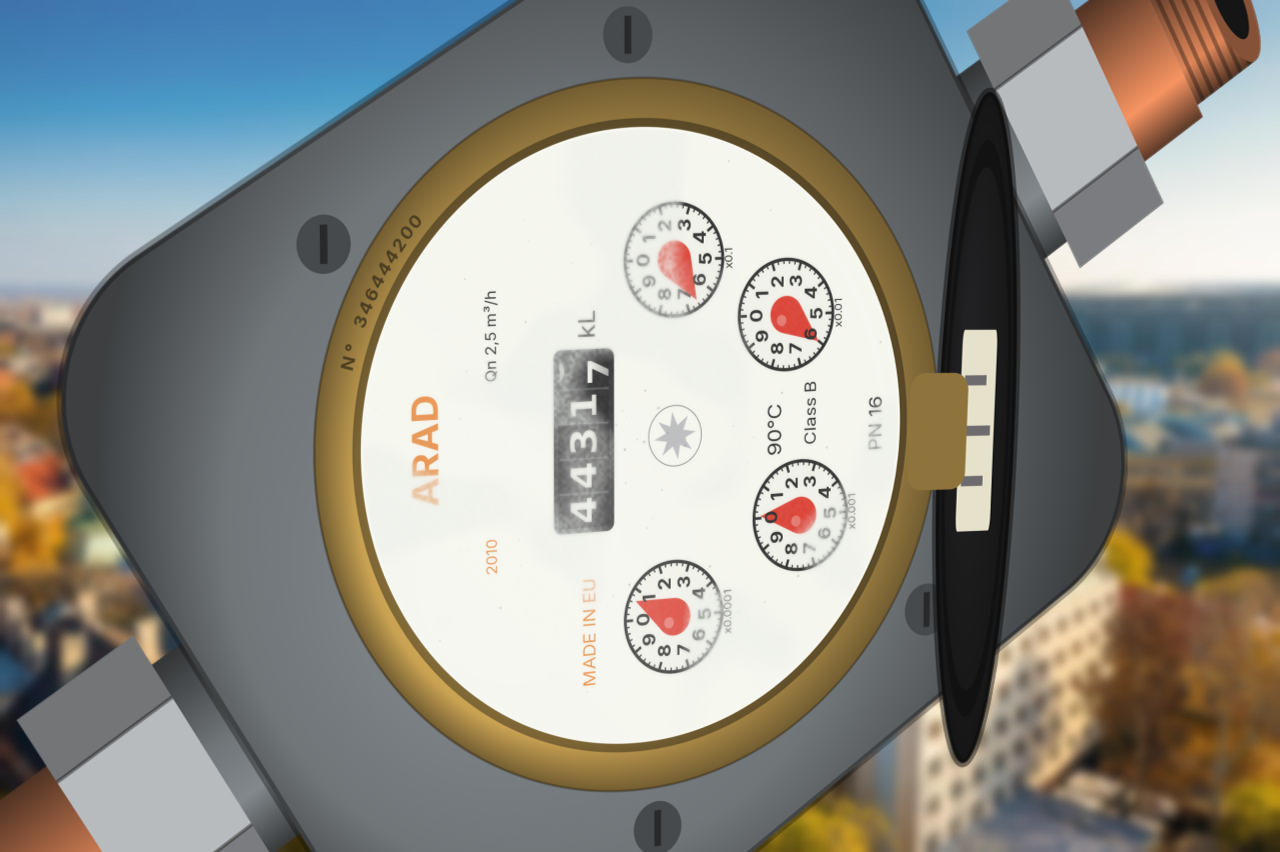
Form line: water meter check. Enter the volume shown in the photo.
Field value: 44316.6600 kL
